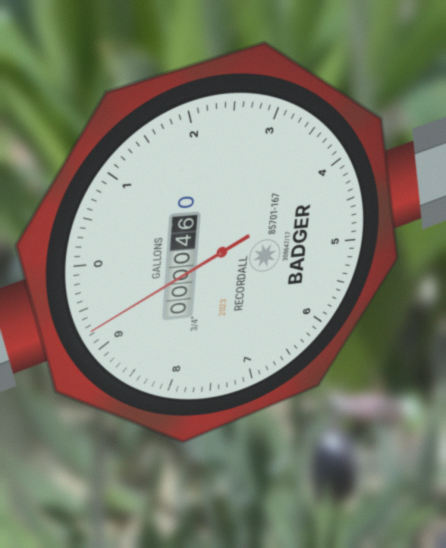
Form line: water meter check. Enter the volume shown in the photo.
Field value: 459.2 gal
